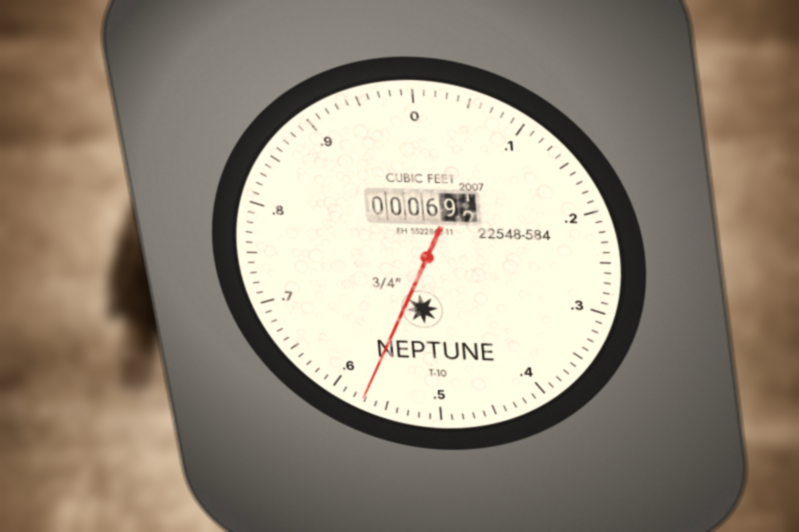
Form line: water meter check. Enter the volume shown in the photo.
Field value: 691.57 ft³
